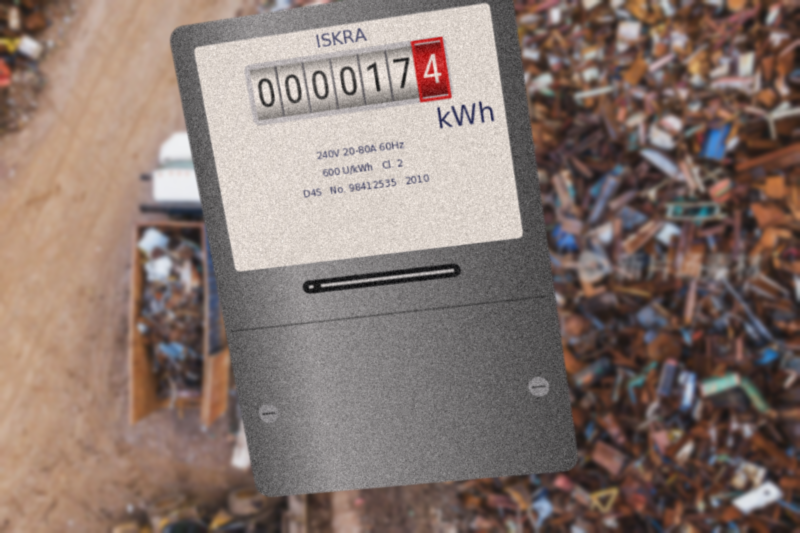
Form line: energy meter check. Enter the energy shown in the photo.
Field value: 17.4 kWh
